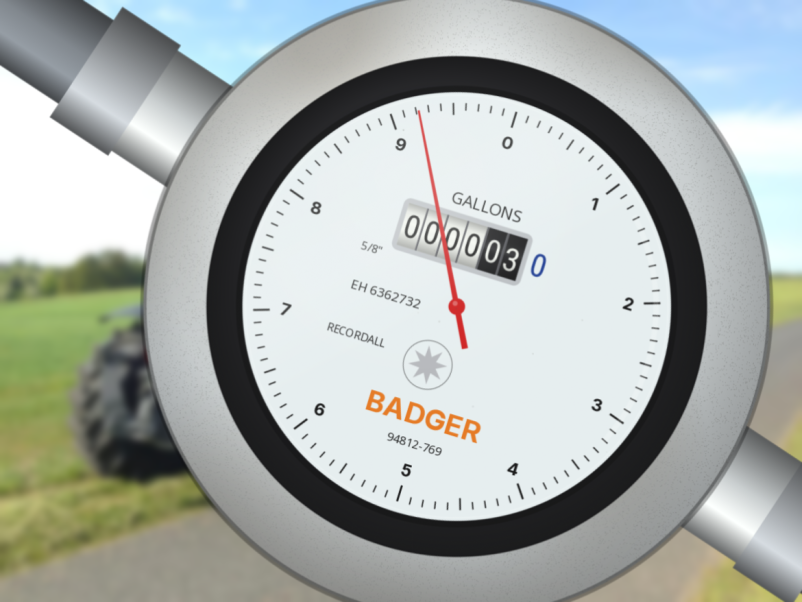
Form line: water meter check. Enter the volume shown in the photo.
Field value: 29.2 gal
